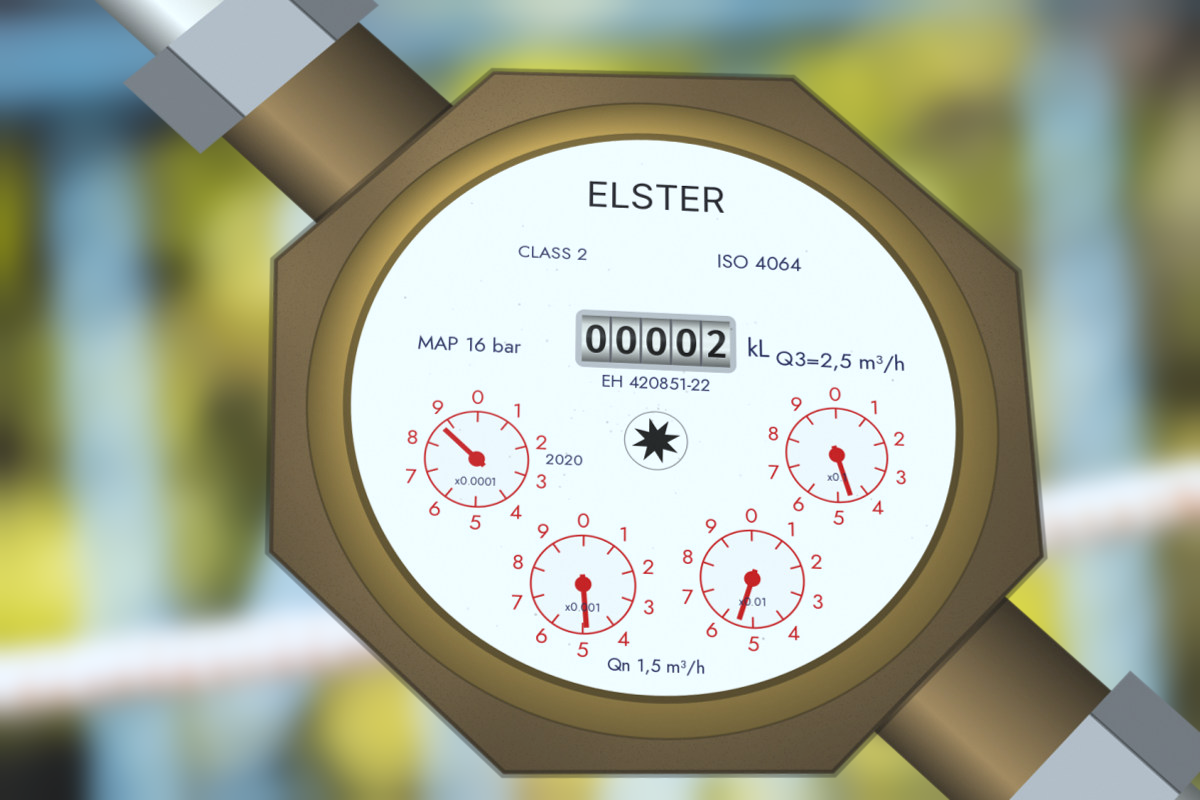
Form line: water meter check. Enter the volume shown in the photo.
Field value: 2.4548 kL
